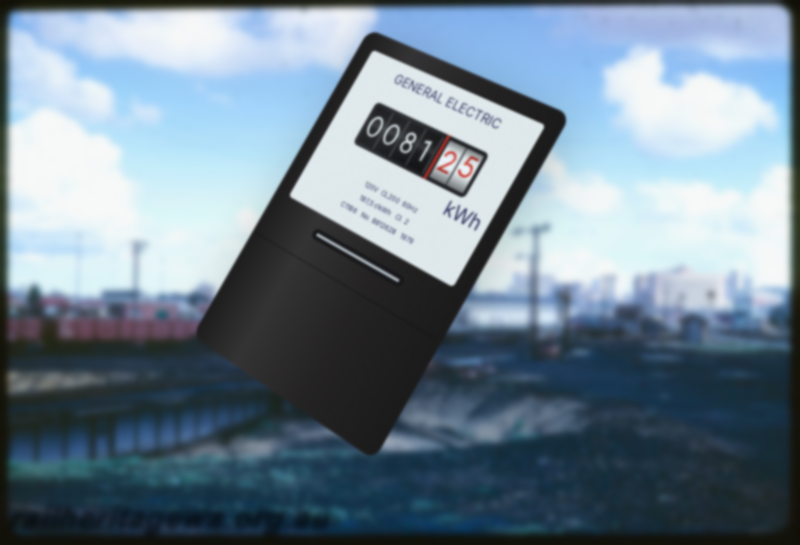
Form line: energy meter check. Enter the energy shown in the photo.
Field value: 81.25 kWh
